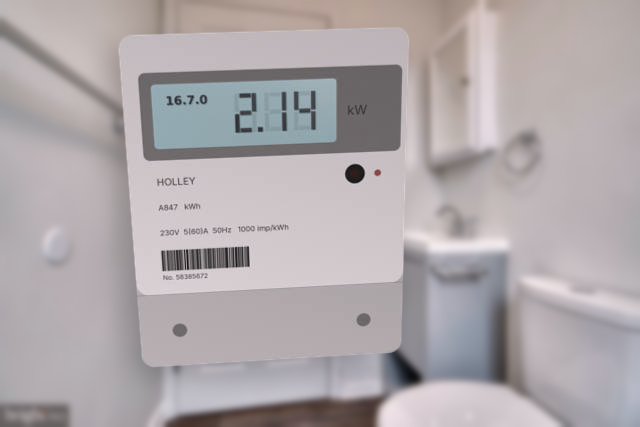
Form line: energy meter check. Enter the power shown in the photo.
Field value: 2.14 kW
